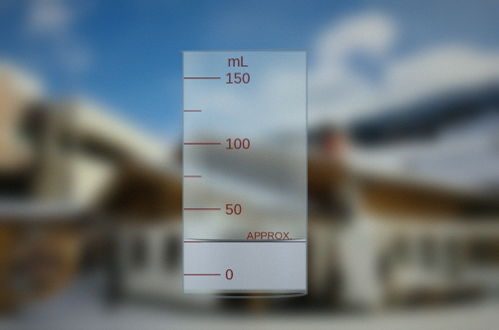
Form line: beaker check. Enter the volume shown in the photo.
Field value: 25 mL
